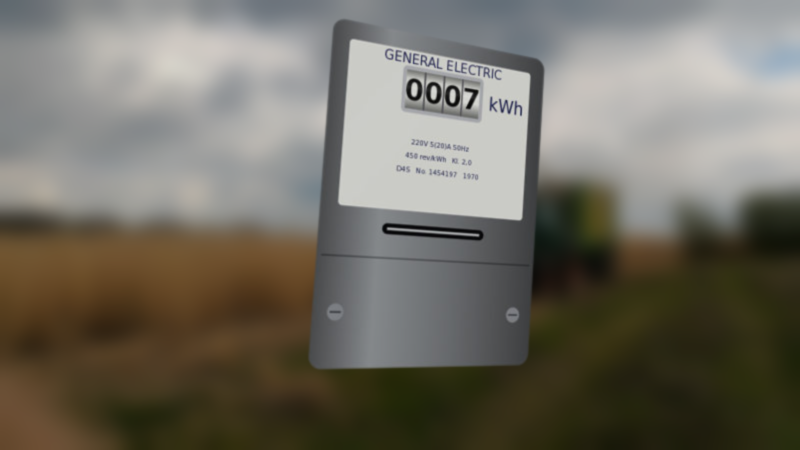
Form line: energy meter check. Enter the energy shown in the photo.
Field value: 7 kWh
